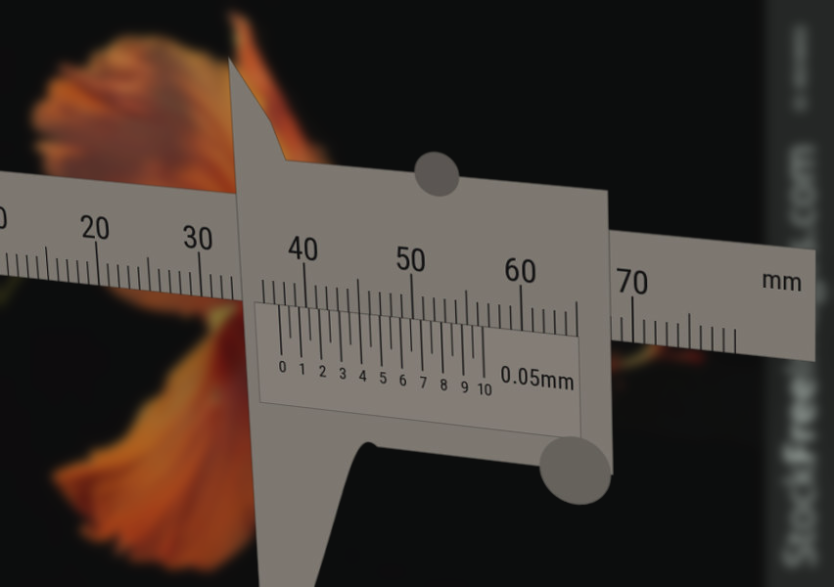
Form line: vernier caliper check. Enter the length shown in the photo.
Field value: 37.4 mm
